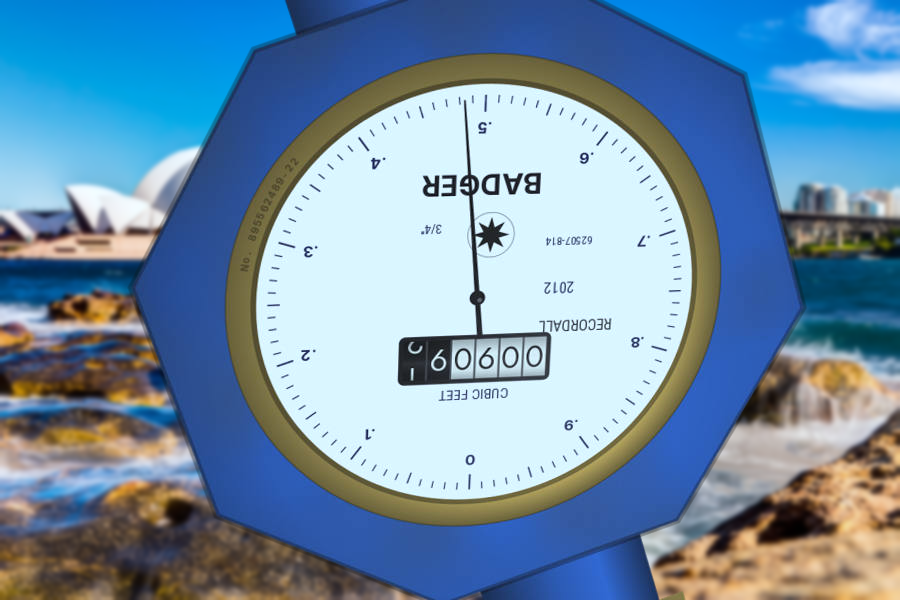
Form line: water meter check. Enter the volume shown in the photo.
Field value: 9091.48 ft³
